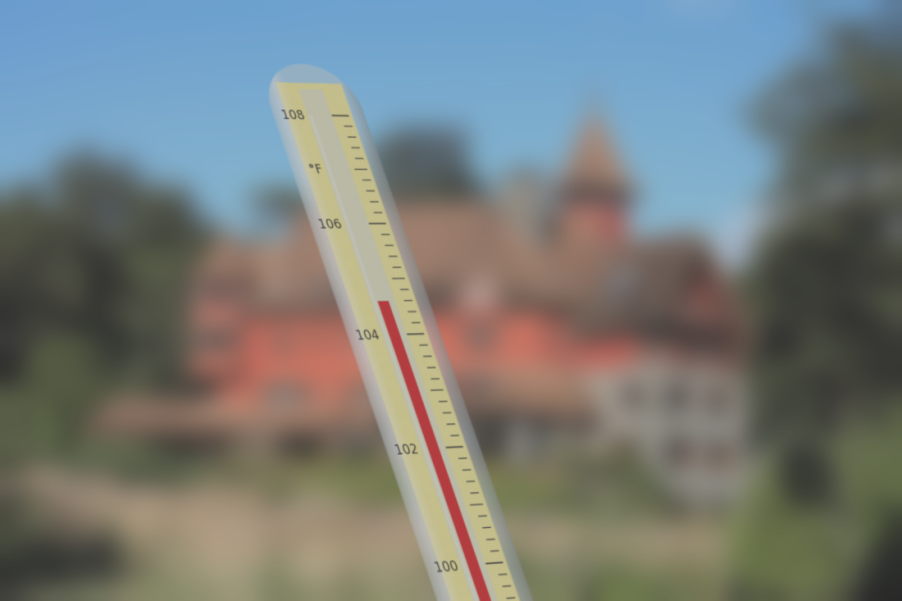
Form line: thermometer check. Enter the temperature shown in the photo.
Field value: 104.6 °F
